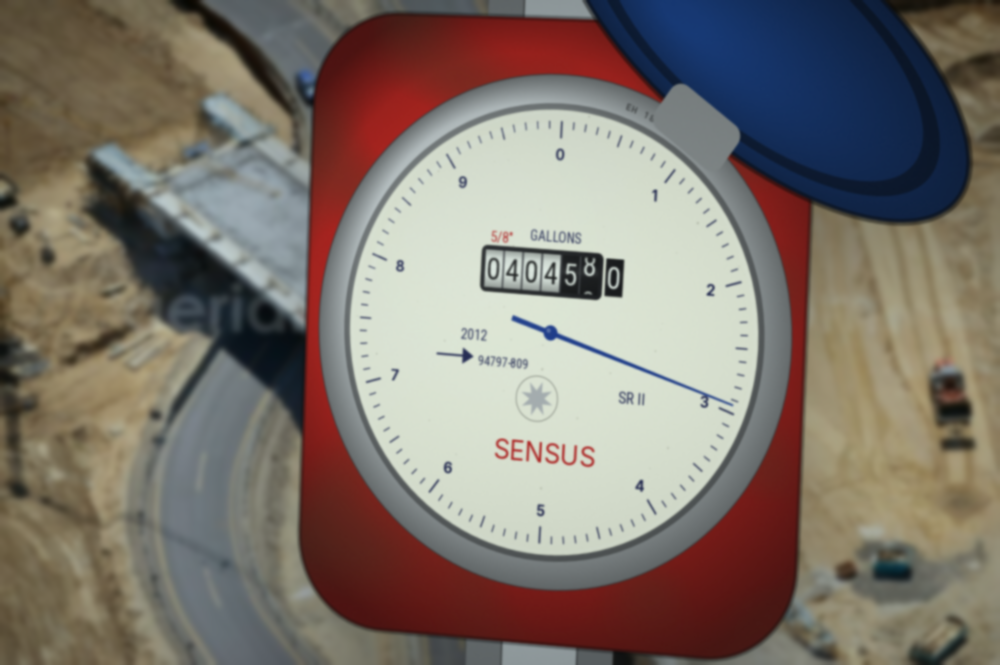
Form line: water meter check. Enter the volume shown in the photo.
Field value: 404582.9 gal
